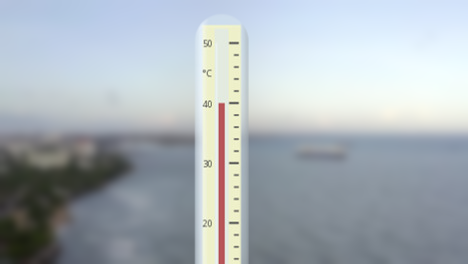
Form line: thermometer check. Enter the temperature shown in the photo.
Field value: 40 °C
